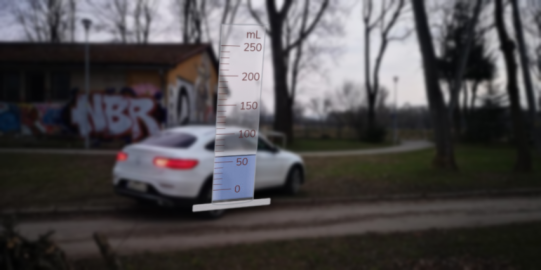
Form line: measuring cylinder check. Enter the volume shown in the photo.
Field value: 60 mL
